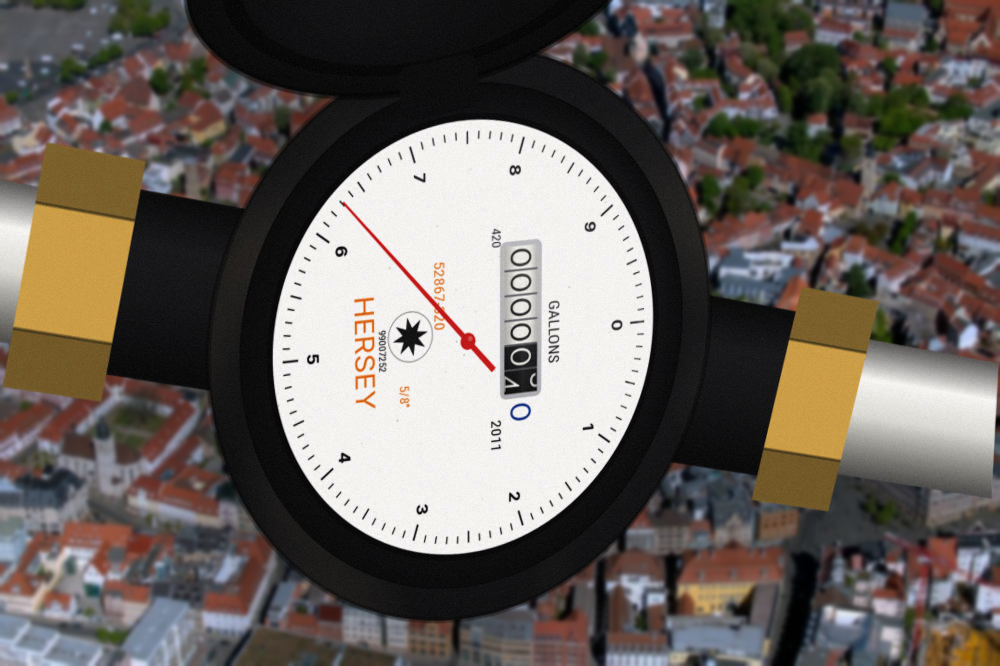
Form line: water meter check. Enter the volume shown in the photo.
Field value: 36.3 gal
